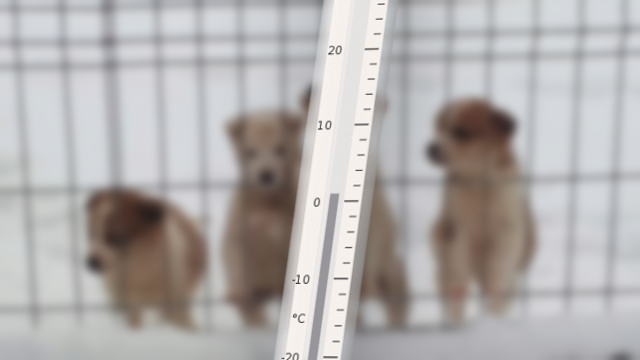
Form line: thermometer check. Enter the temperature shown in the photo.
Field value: 1 °C
